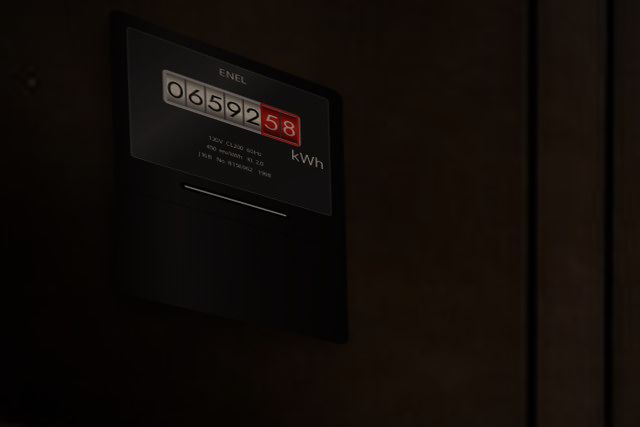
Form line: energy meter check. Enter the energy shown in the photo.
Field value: 6592.58 kWh
